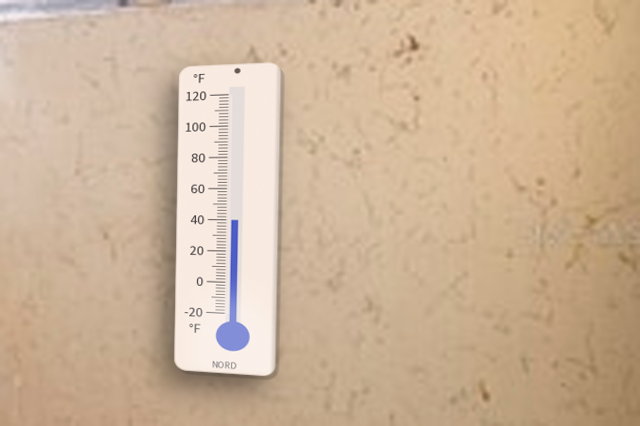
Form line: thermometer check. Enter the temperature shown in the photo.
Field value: 40 °F
